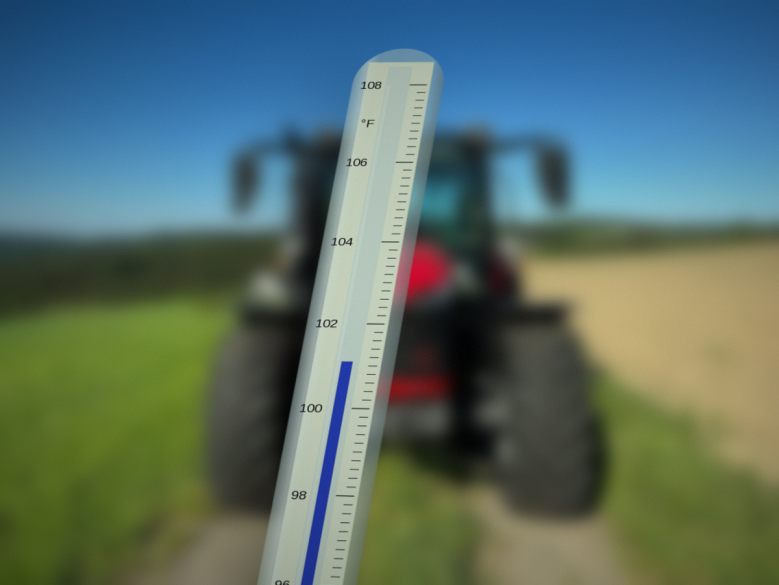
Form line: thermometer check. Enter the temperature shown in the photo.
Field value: 101.1 °F
